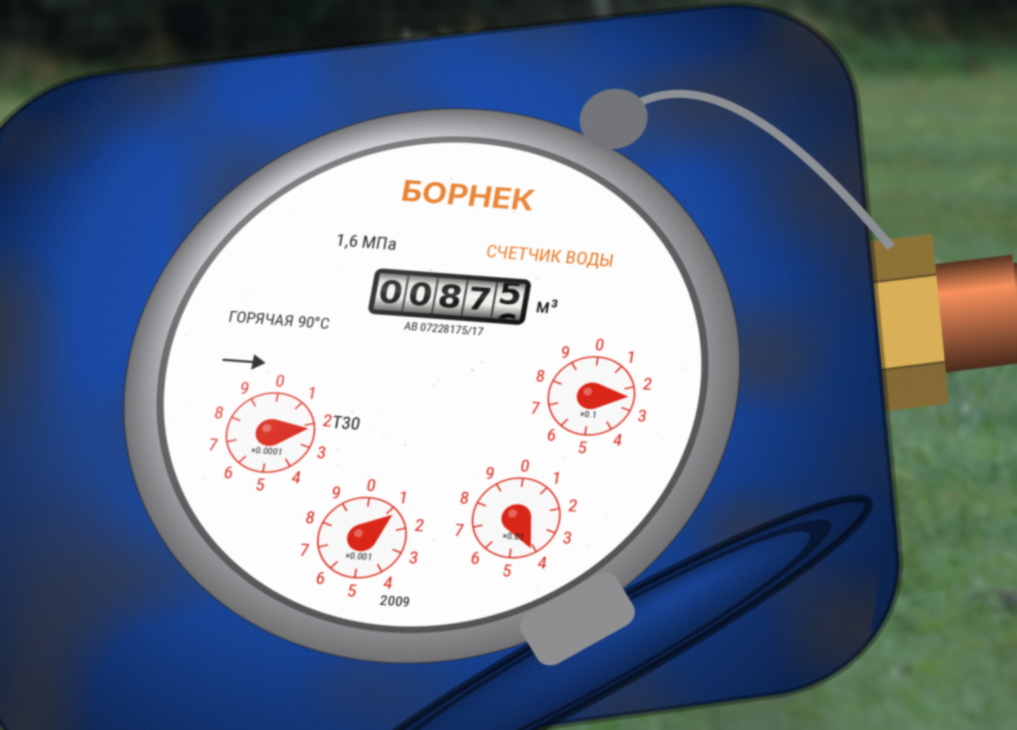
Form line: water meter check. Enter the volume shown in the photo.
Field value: 875.2412 m³
